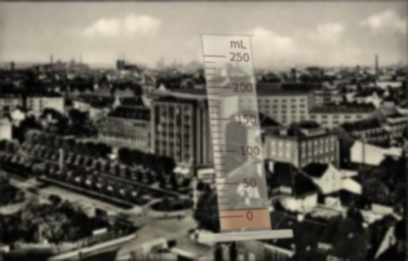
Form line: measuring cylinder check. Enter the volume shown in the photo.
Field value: 10 mL
